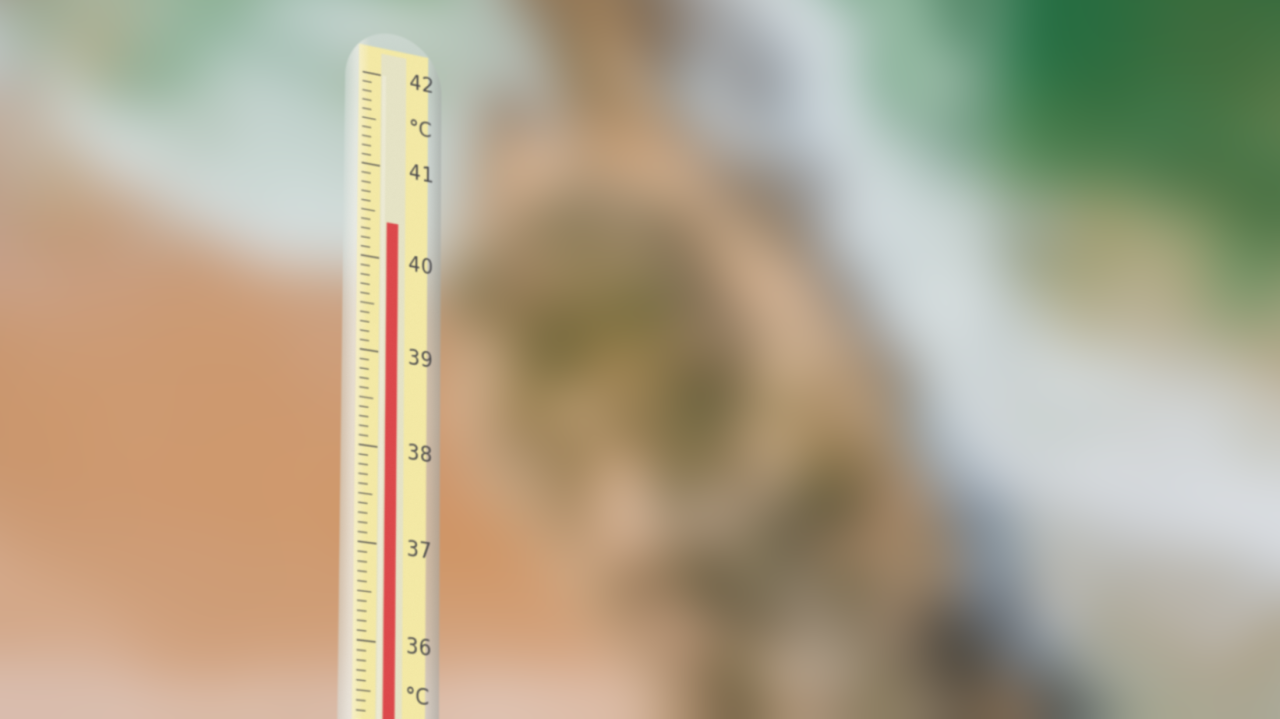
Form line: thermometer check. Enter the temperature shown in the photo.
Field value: 40.4 °C
